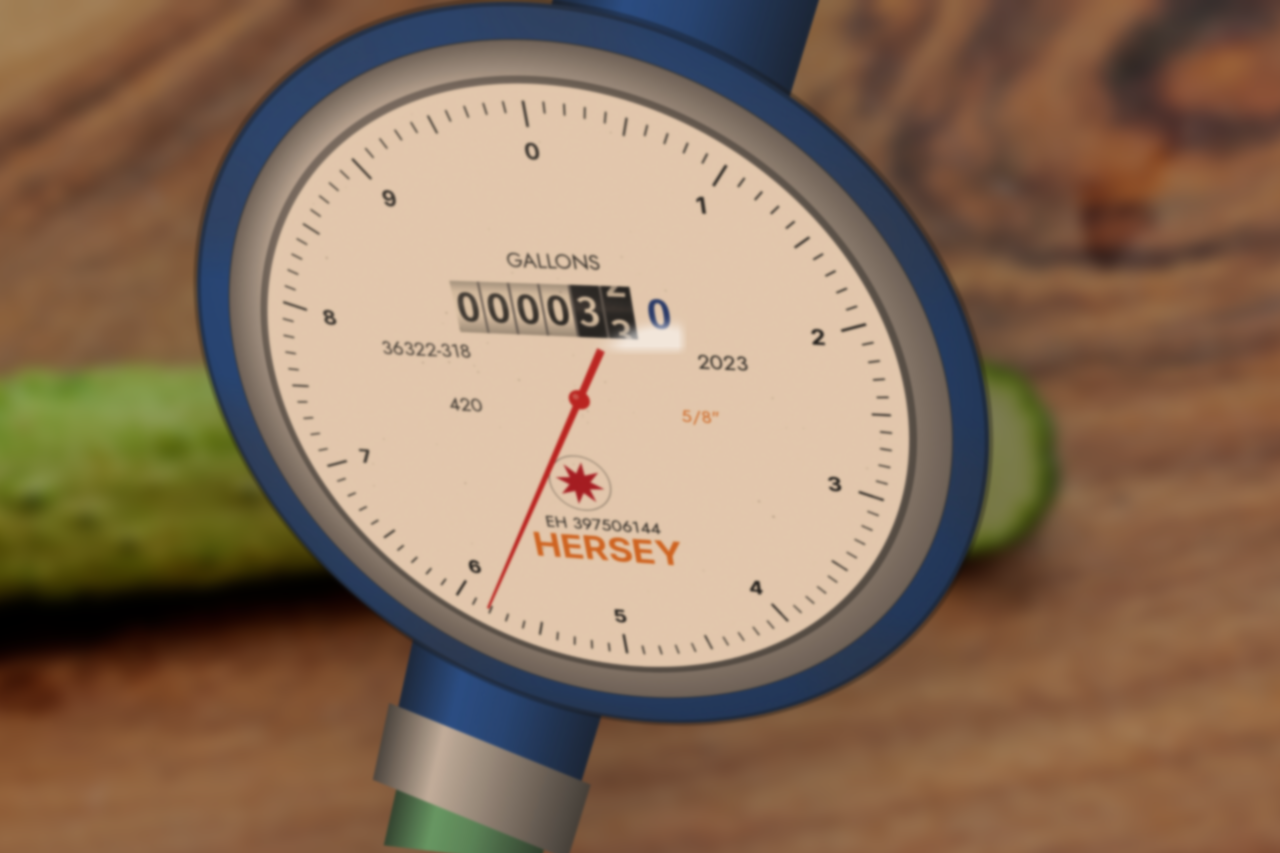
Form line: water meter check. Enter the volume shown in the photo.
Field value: 325.8 gal
